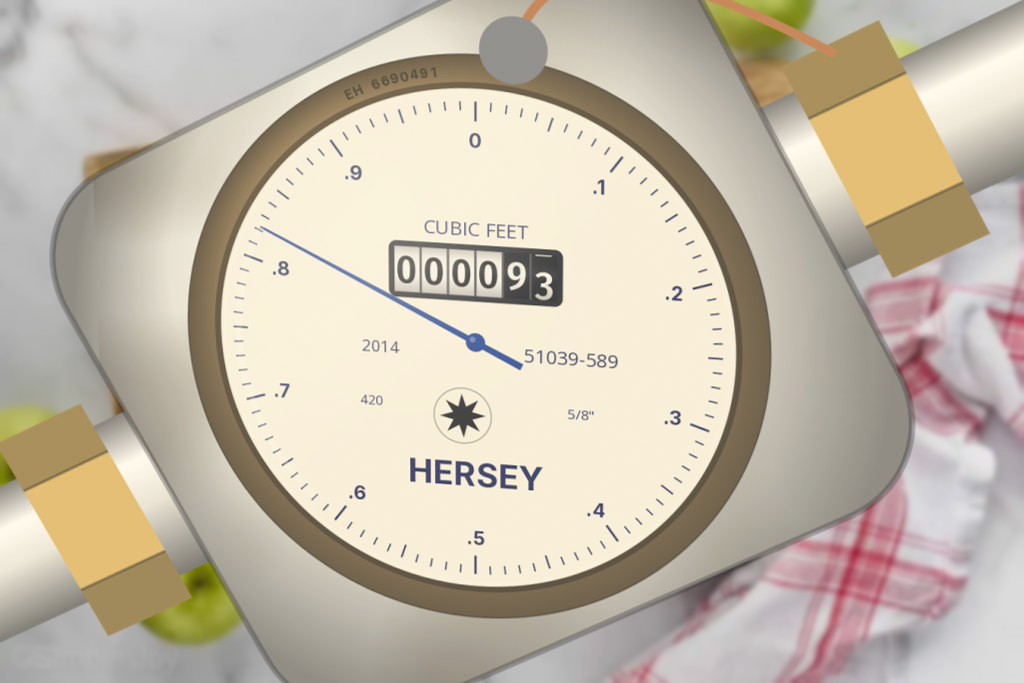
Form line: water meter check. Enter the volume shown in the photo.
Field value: 92.82 ft³
